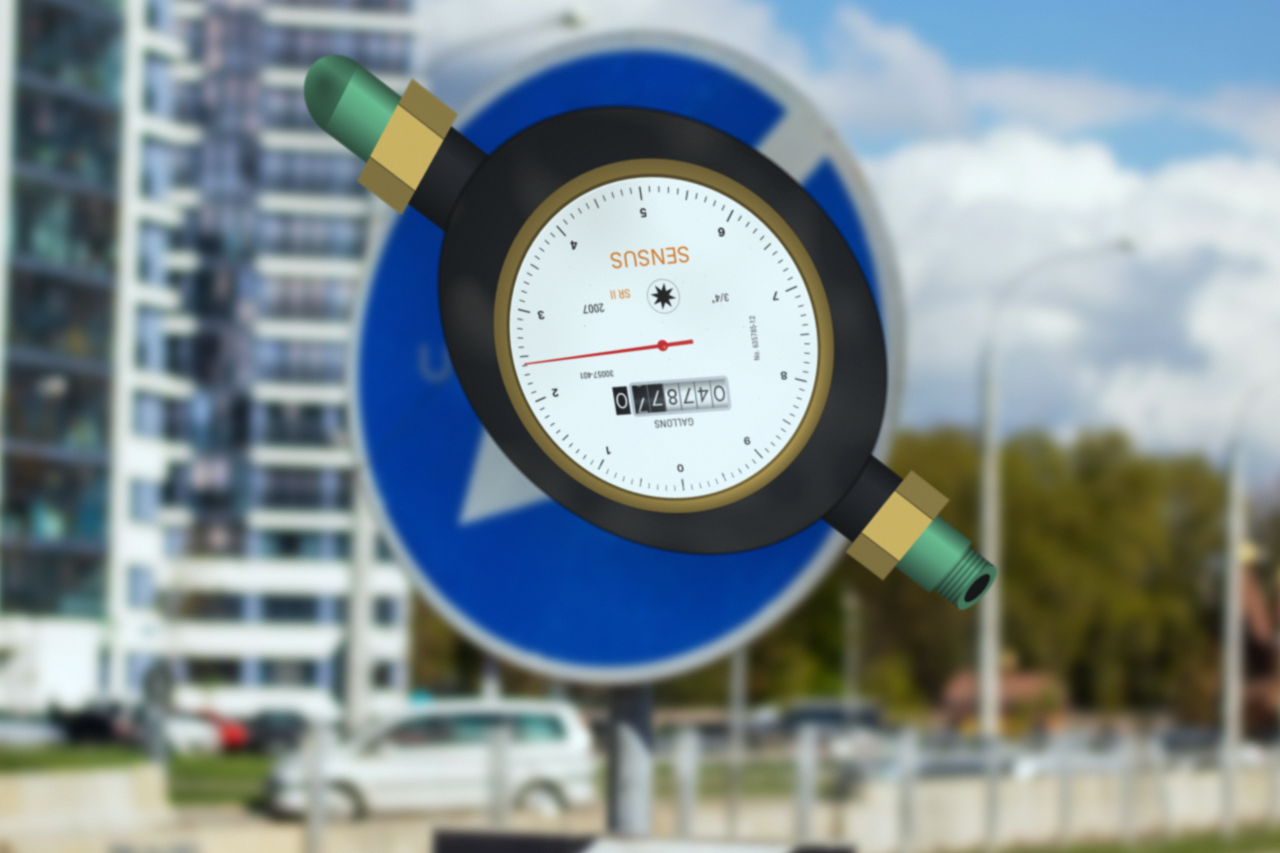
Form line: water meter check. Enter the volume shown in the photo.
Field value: 478772.4 gal
